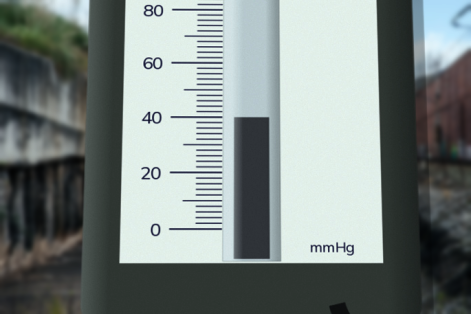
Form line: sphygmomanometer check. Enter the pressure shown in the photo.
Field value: 40 mmHg
